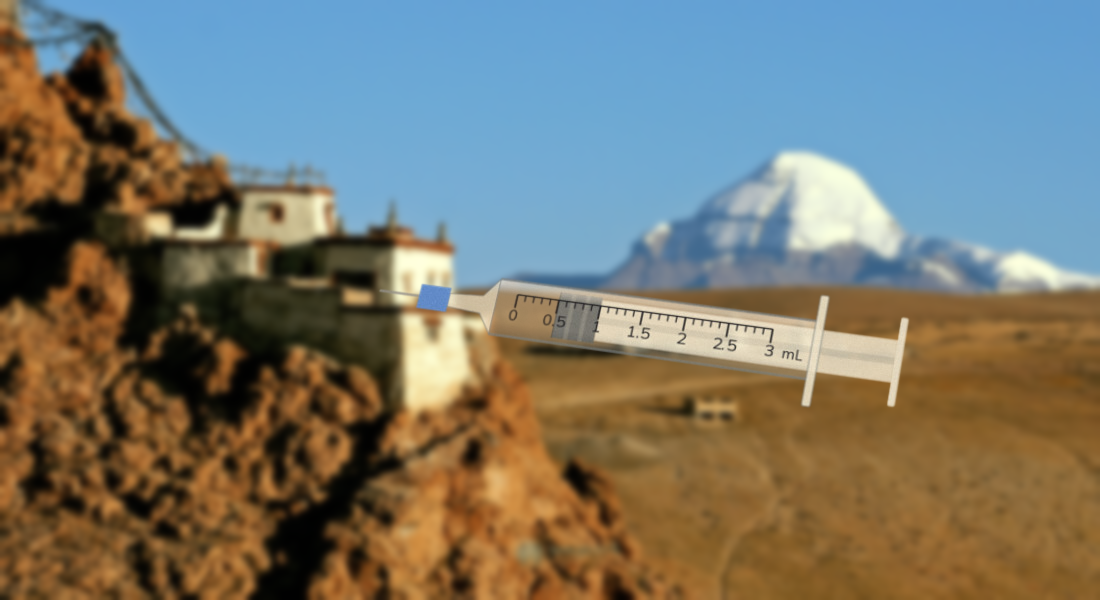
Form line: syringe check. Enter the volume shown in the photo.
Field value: 0.5 mL
